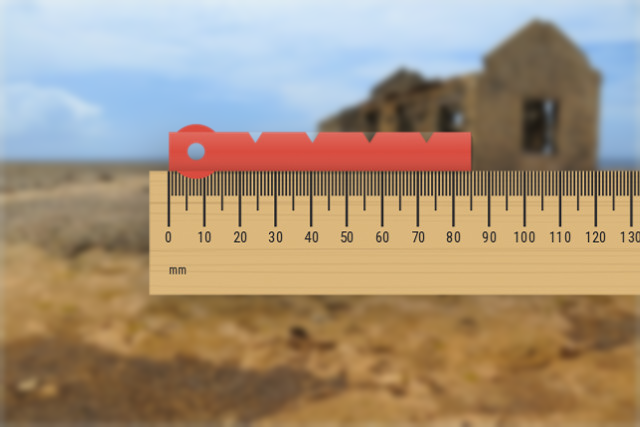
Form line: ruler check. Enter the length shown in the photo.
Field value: 85 mm
